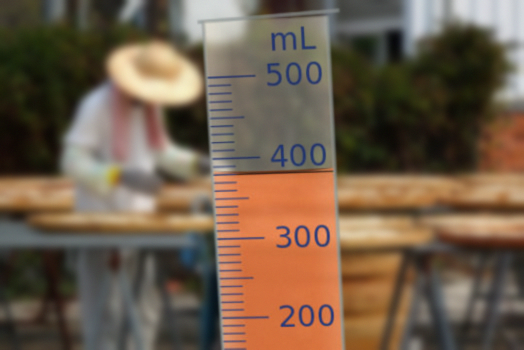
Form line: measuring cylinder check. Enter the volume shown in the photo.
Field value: 380 mL
